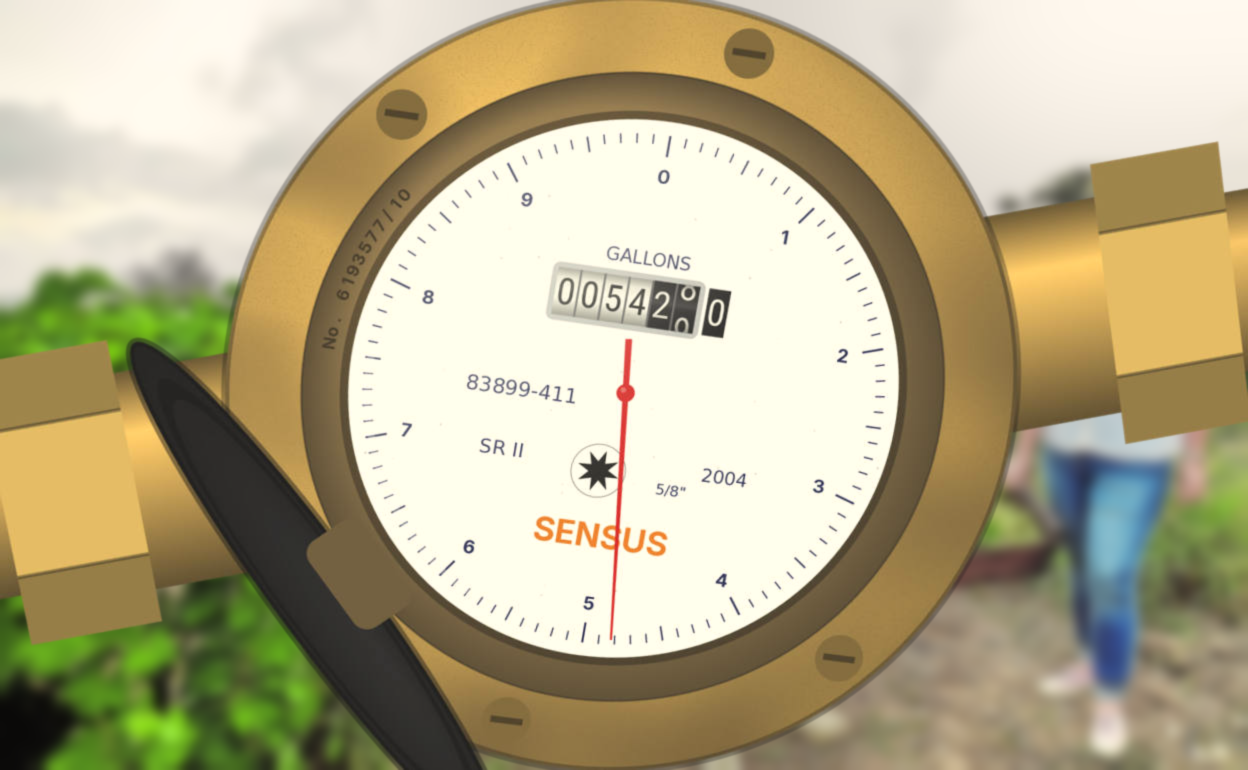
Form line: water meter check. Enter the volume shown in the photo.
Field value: 54284.8 gal
